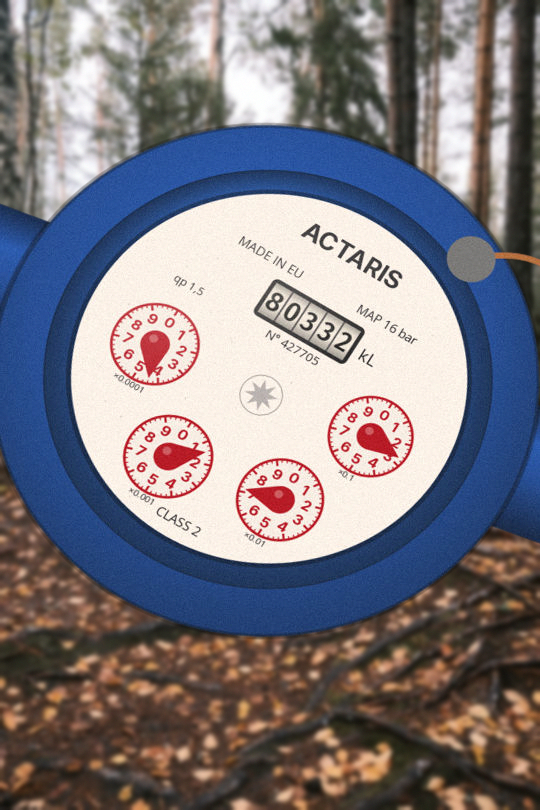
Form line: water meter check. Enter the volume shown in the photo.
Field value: 80332.2714 kL
